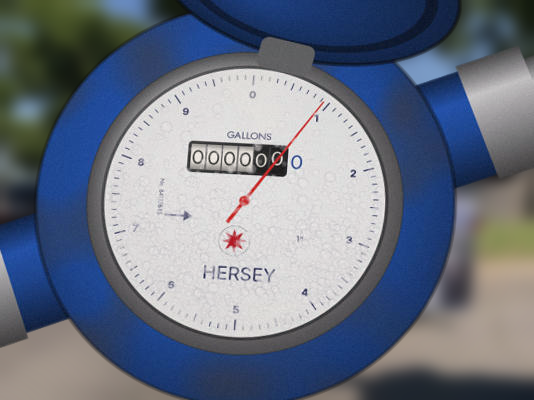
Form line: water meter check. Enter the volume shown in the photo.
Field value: 0.9 gal
